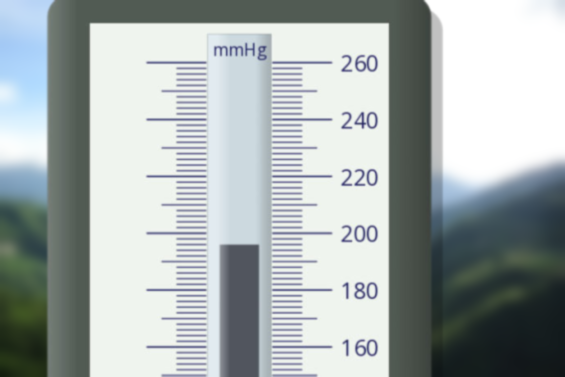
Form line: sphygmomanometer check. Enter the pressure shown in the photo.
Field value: 196 mmHg
